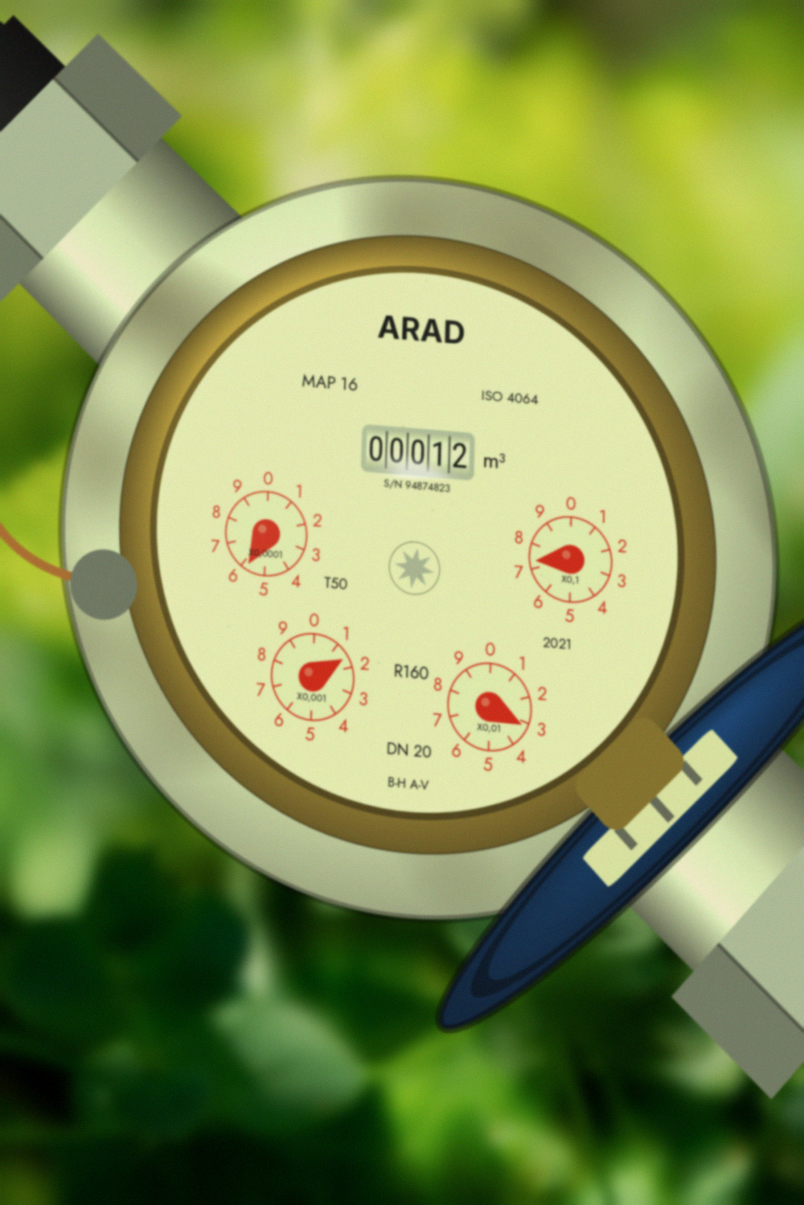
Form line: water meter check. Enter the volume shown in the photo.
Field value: 12.7315 m³
